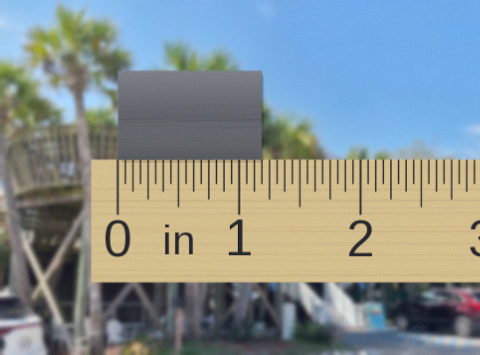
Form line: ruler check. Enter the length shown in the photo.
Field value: 1.1875 in
